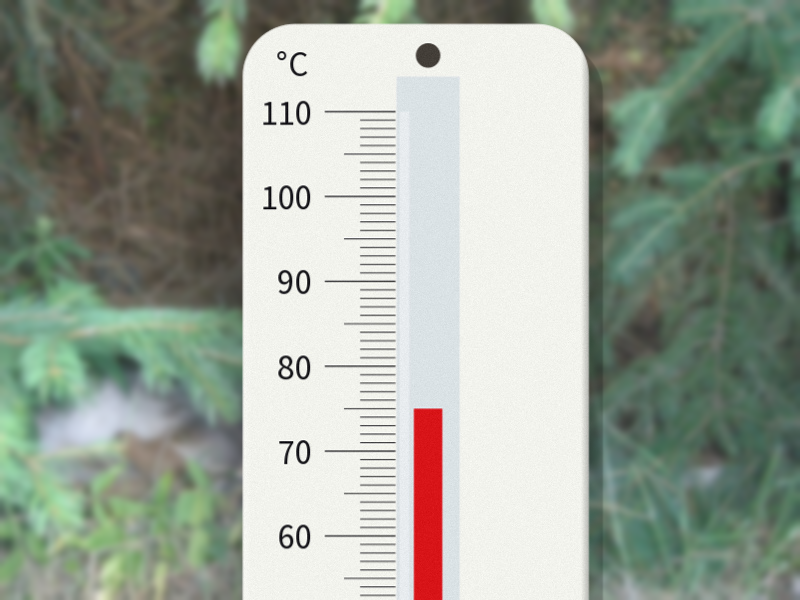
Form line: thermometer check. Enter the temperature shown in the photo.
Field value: 75 °C
